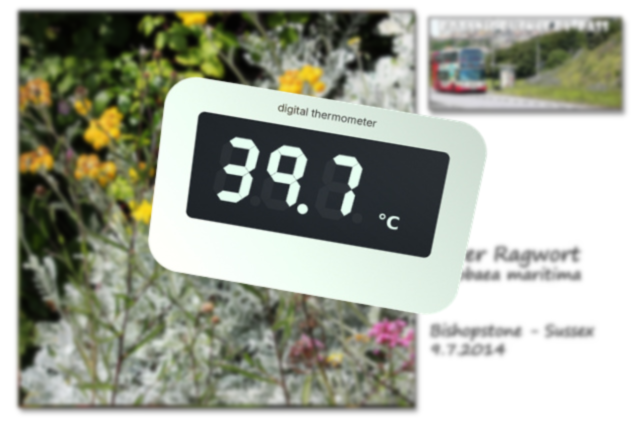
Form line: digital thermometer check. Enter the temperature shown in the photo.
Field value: 39.7 °C
